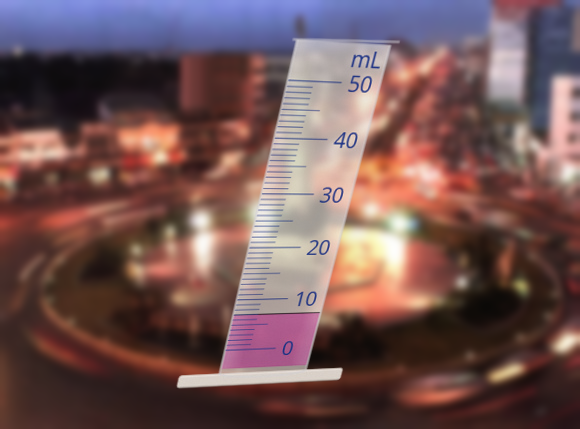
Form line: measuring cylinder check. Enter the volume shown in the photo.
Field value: 7 mL
